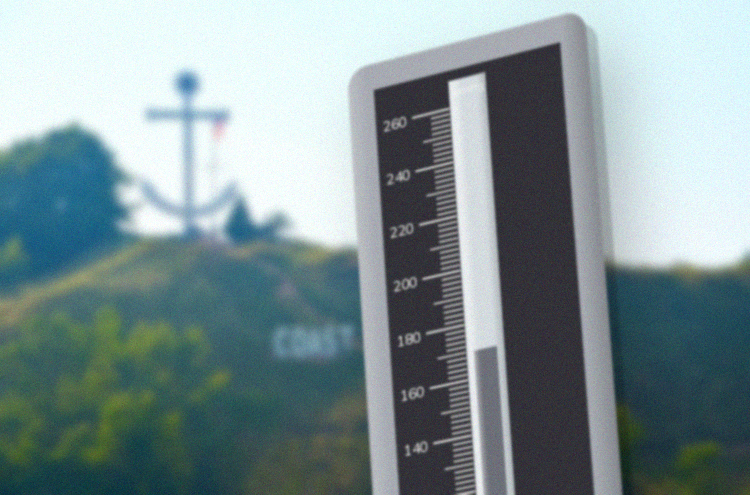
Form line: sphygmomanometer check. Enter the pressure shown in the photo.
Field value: 170 mmHg
